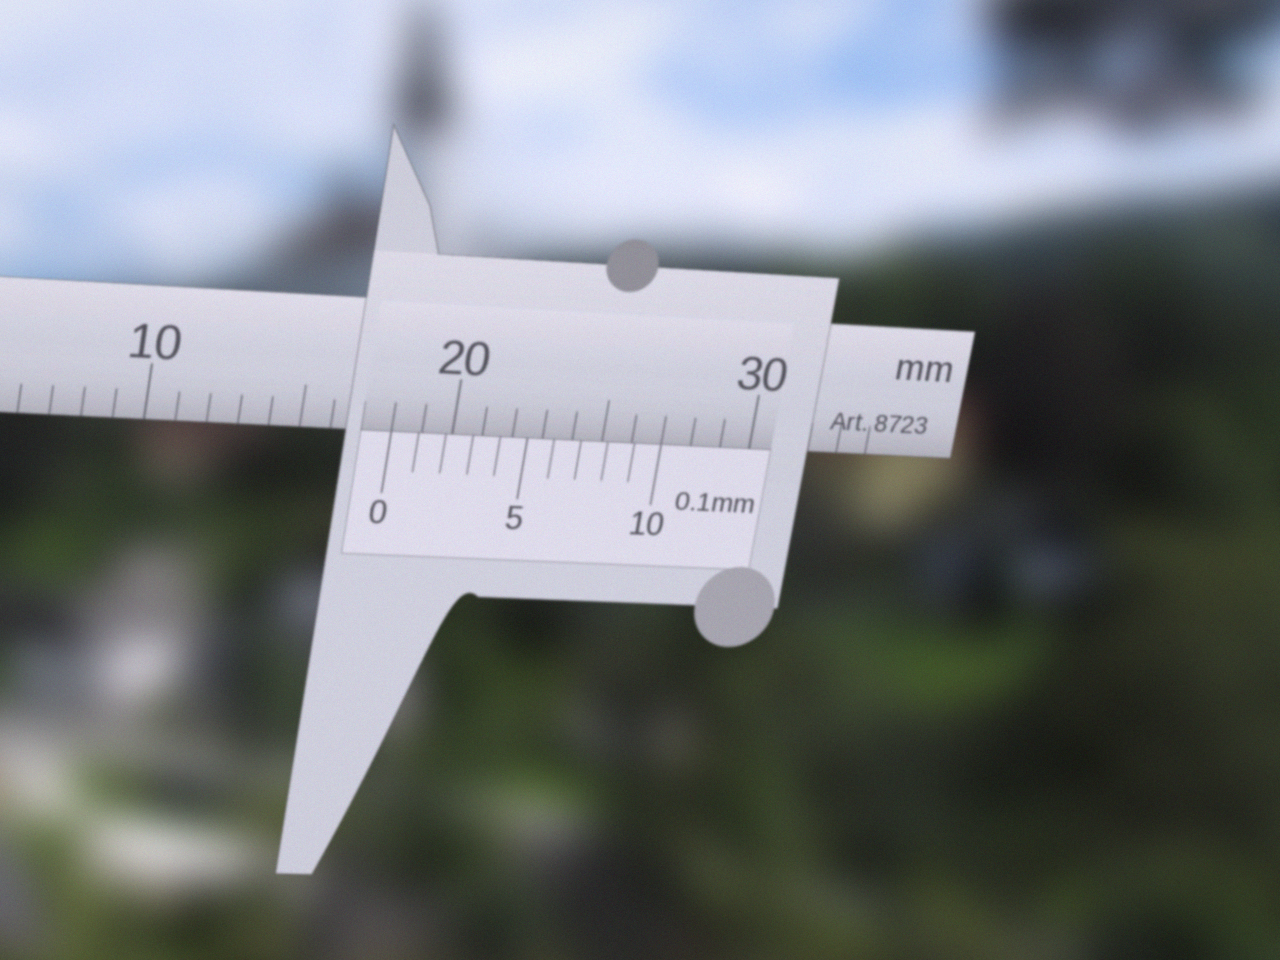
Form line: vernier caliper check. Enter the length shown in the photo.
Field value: 18.0 mm
